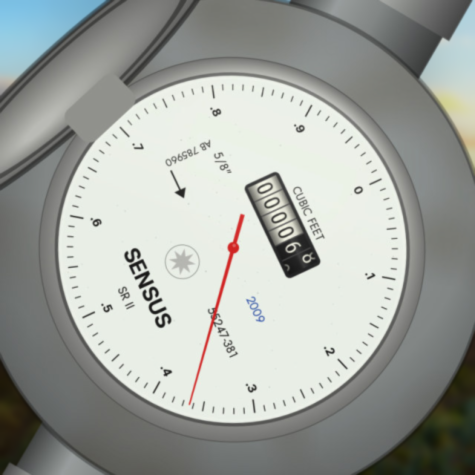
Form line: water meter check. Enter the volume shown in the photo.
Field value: 68.36 ft³
